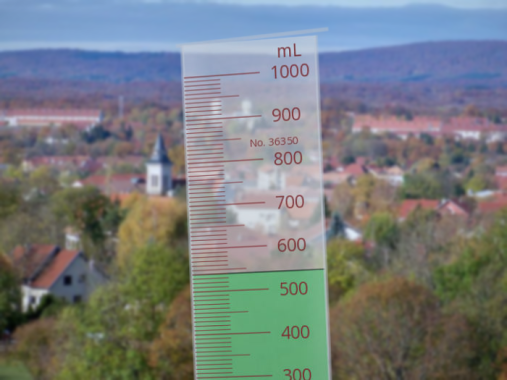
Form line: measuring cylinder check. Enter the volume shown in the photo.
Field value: 540 mL
